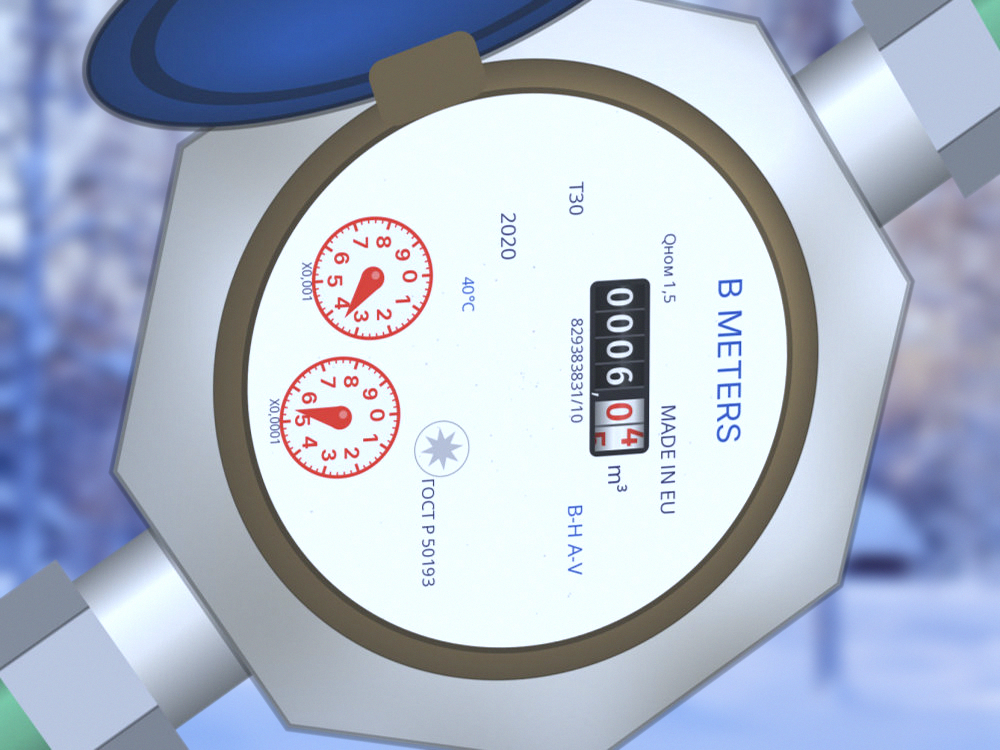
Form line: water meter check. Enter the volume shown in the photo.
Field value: 6.0435 m³
